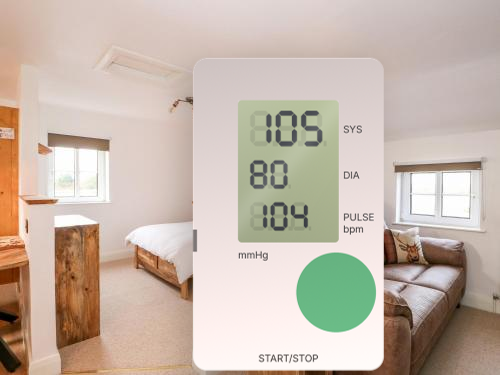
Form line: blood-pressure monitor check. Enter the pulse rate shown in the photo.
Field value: 104 bpm
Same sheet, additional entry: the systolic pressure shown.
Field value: 105 mmHg
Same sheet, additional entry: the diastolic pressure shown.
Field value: 80 mmHg
